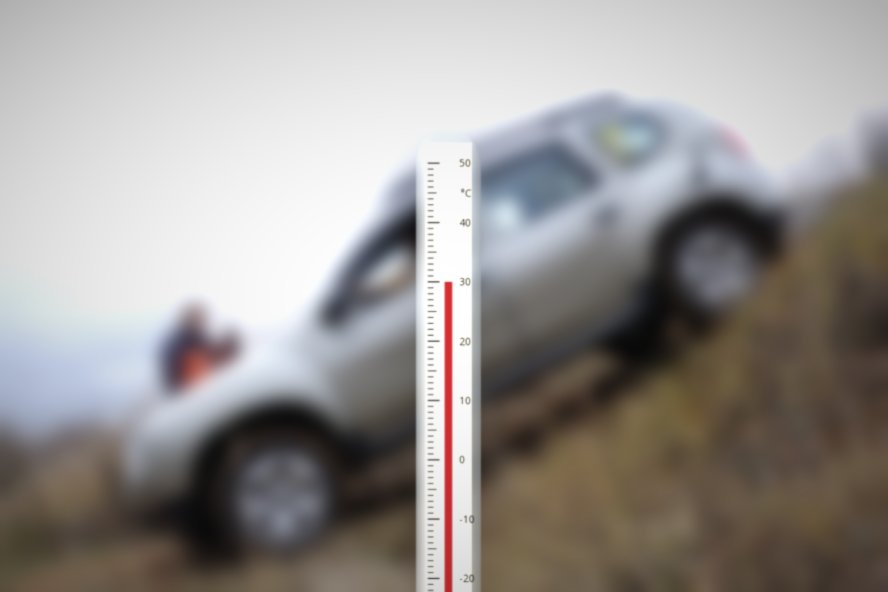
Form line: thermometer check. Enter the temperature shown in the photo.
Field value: 30 °C
